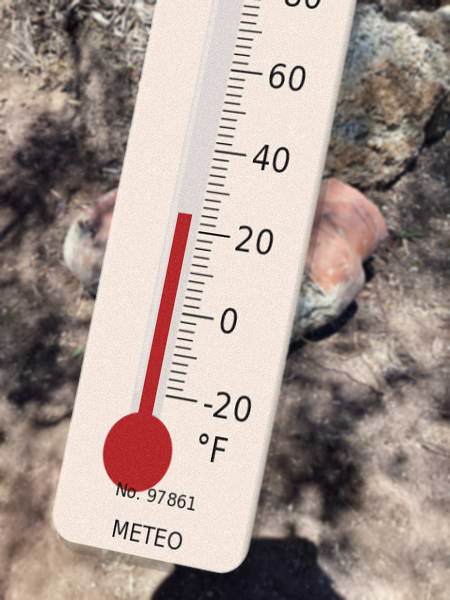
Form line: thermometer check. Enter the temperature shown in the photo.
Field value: 24 °F
